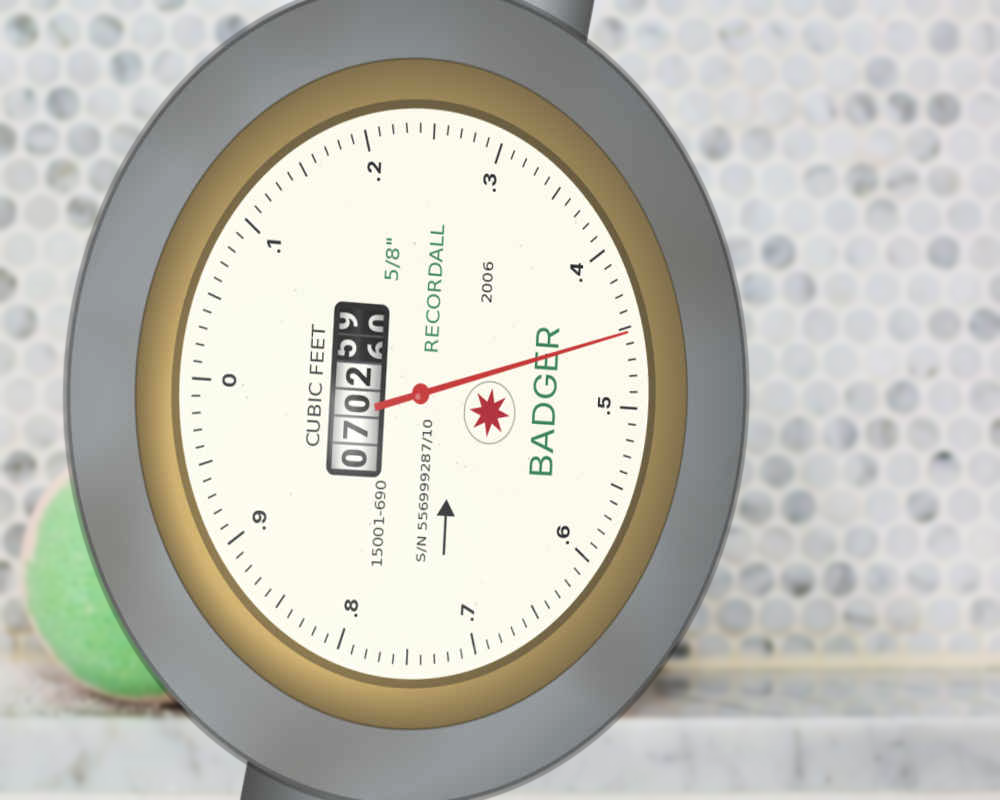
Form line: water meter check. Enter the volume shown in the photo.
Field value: 70259.45 ft³
